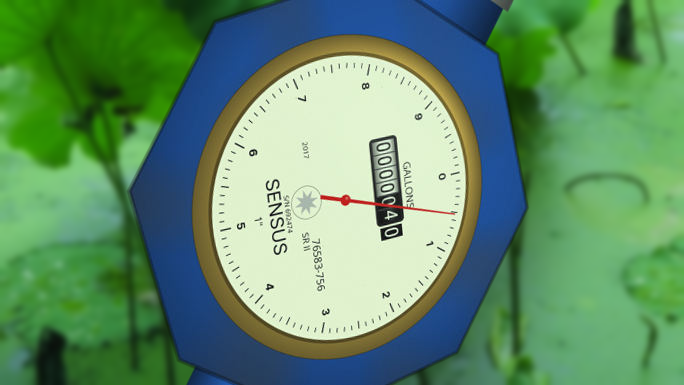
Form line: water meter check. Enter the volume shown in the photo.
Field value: 40.5 gal
